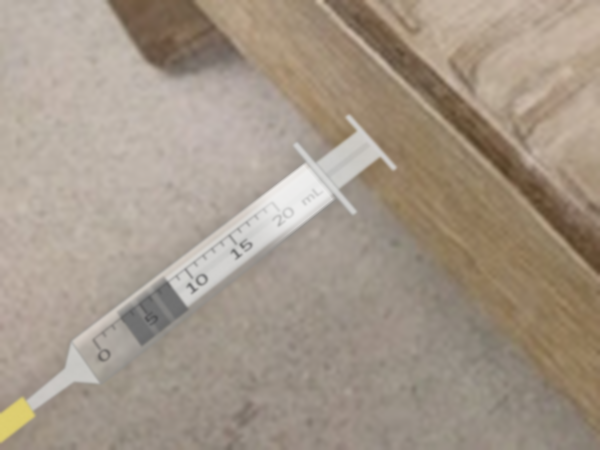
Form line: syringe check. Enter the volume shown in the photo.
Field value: 3 mL
